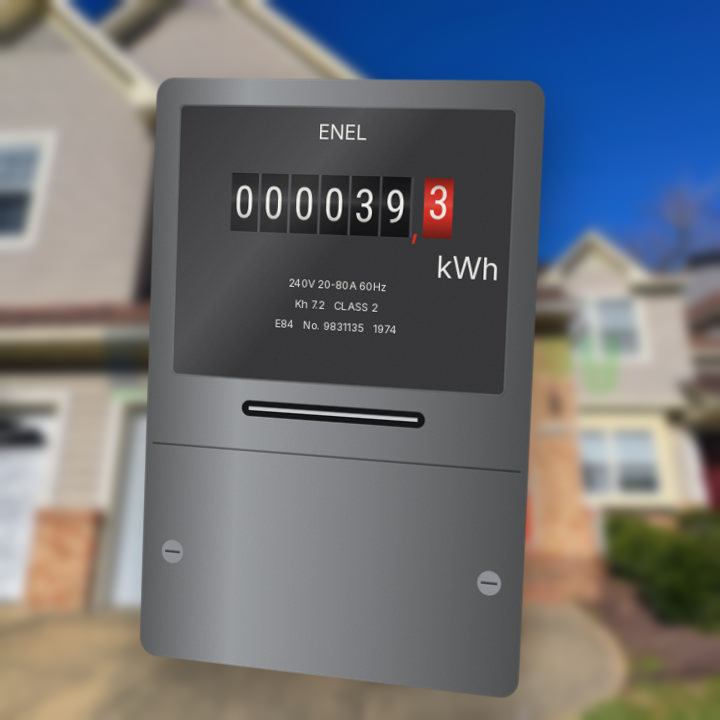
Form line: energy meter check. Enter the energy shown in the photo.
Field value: 39.3 kWh
